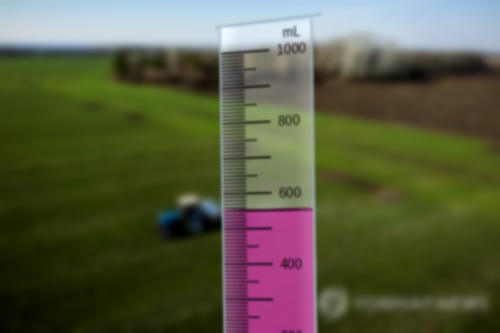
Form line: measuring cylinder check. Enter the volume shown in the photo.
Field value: 550 mL
